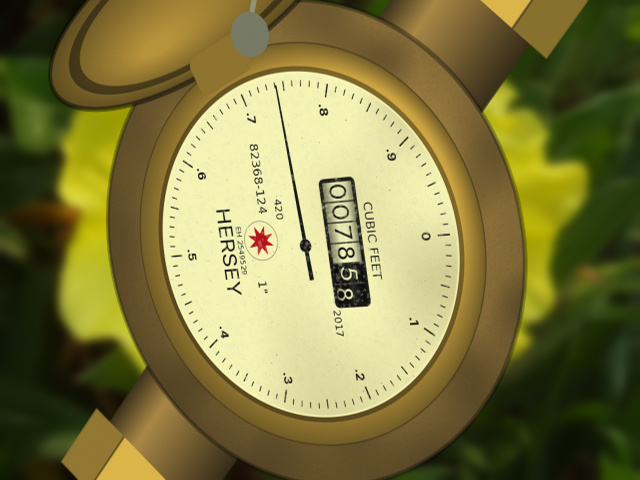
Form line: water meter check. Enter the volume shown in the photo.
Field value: 7857.74 ft³
